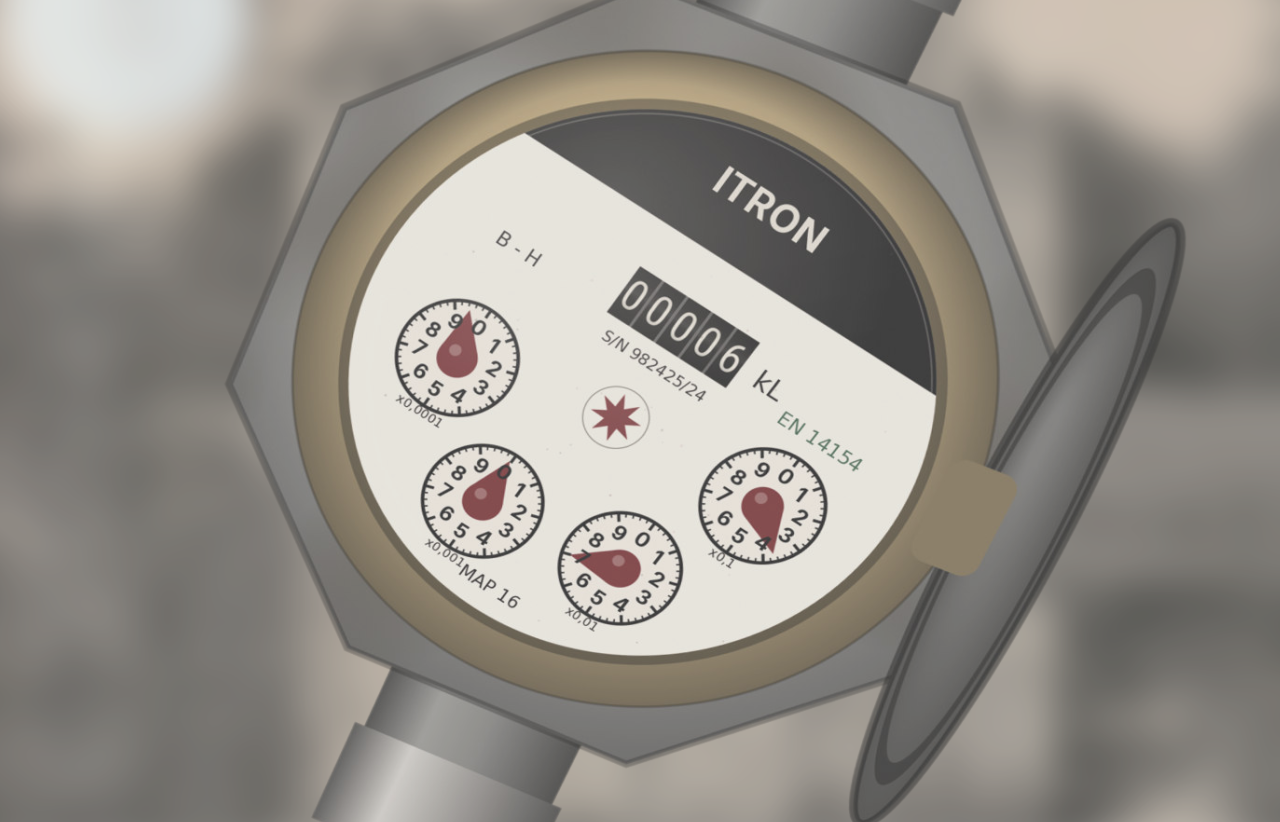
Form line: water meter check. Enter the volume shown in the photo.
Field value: 6.3699 kL
